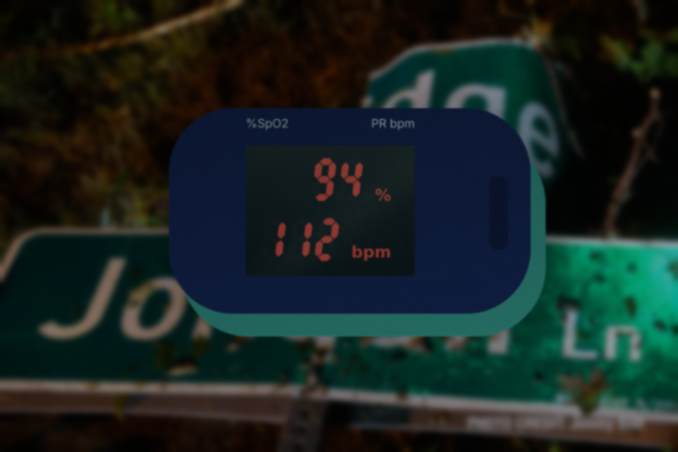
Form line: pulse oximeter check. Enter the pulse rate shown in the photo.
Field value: 112 bpm
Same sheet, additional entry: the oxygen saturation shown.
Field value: 94 %
